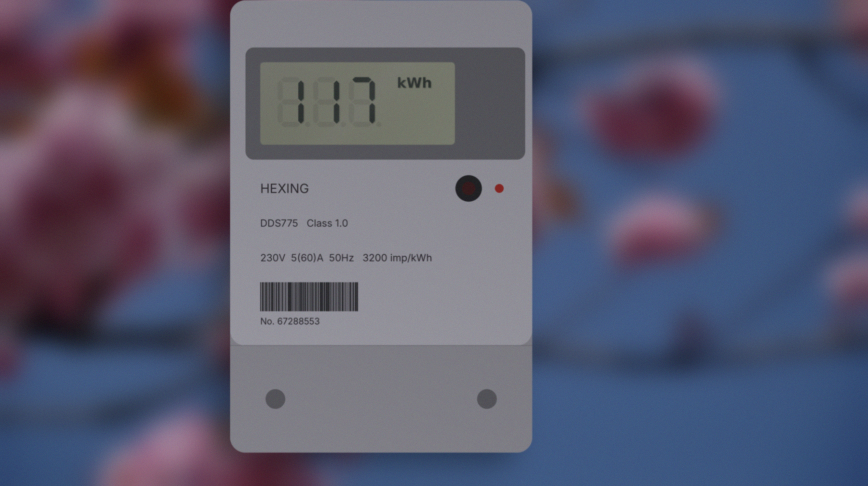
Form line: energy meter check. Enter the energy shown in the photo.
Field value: 117 kWh
